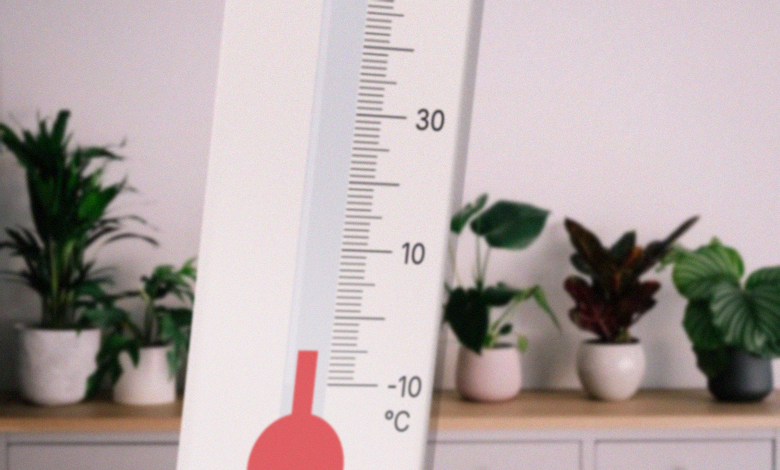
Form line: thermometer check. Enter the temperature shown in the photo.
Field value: -5 °C
